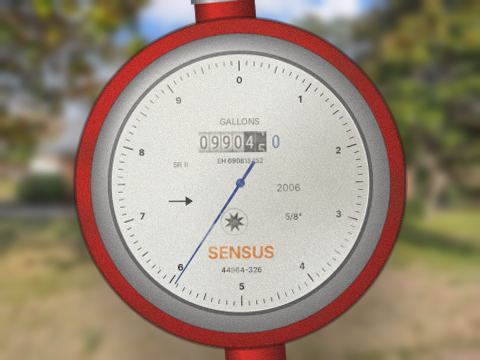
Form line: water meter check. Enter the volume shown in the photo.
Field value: 990445.9 gal
